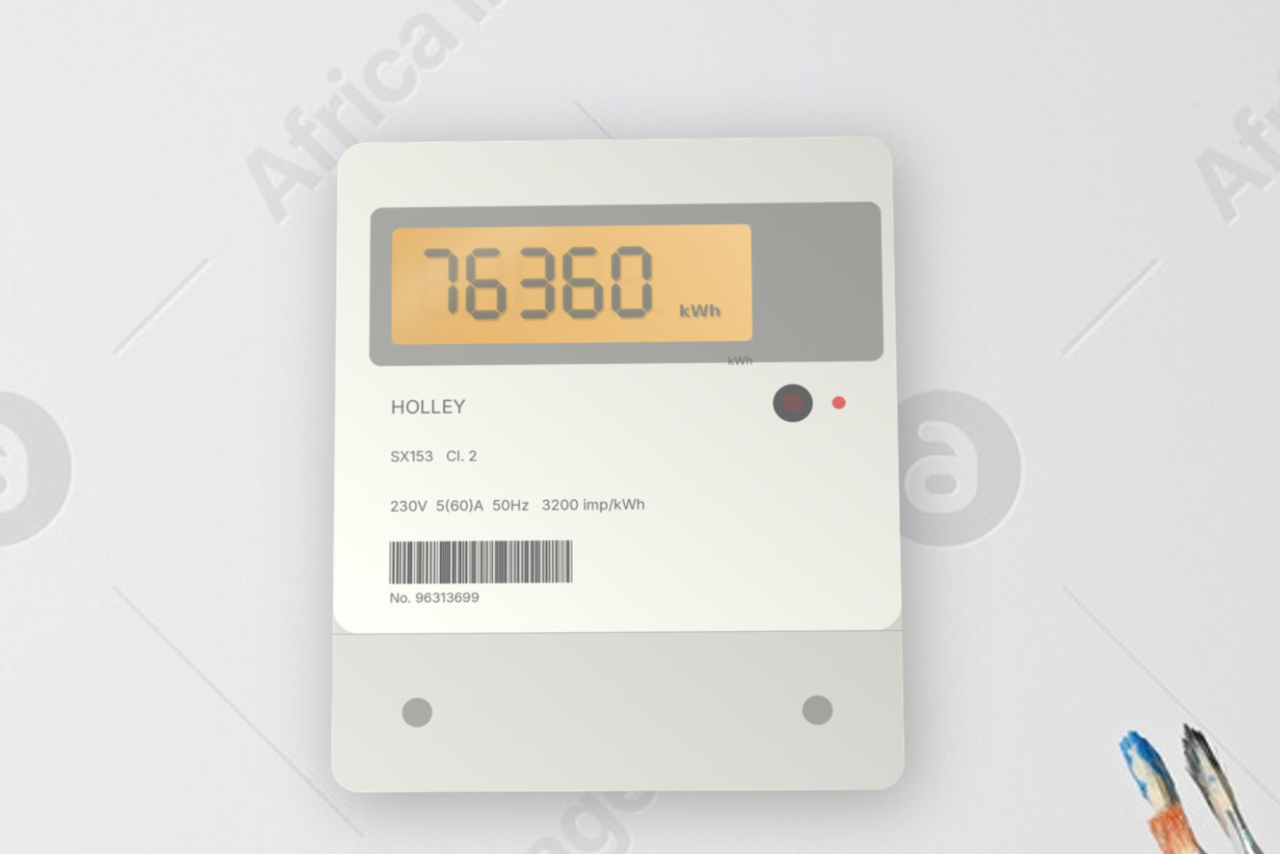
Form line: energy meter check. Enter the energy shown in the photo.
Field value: 76360 kWh
